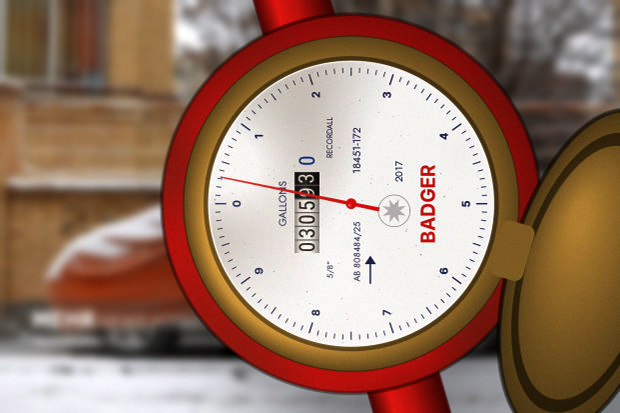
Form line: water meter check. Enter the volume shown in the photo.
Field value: 305930.3 gal
